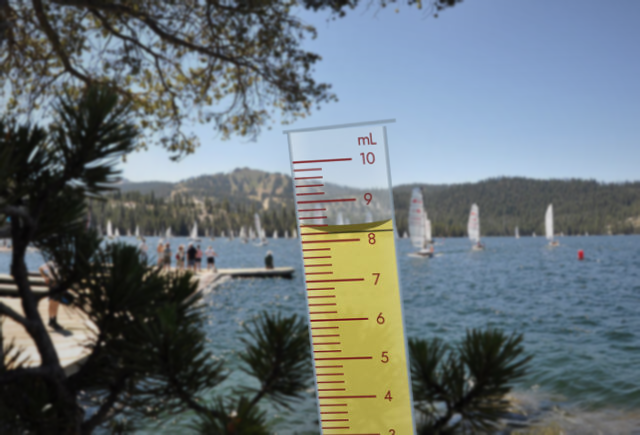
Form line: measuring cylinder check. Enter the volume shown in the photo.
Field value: 8.2 mL
